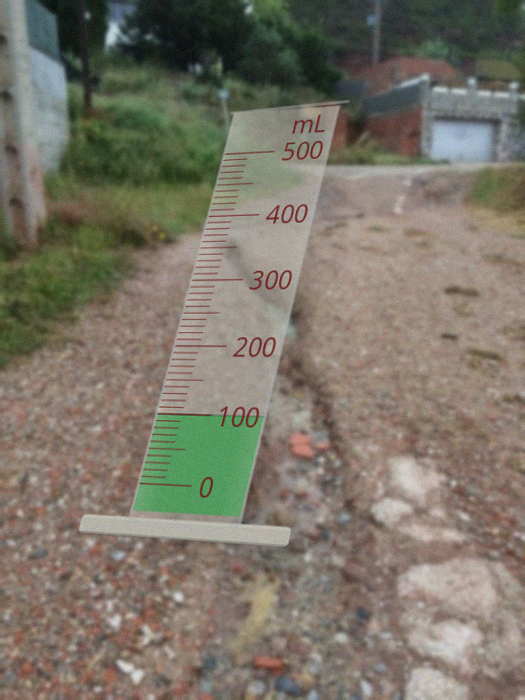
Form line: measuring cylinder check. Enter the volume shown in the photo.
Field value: 100 mL
